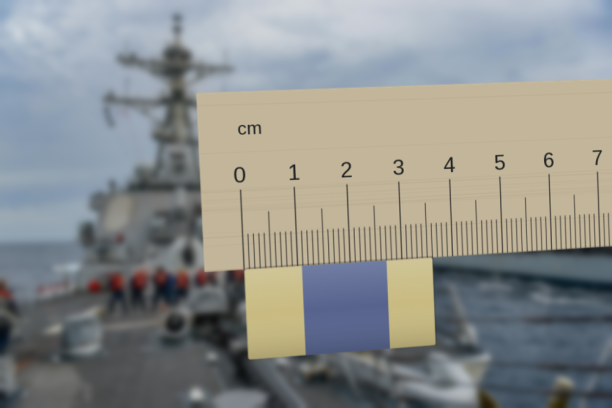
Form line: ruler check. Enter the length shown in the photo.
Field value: 3.6 cm
